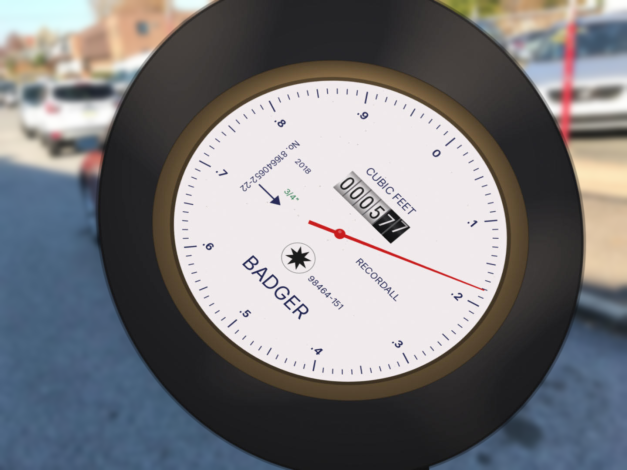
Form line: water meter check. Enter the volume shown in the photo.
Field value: 577.18 ft³
